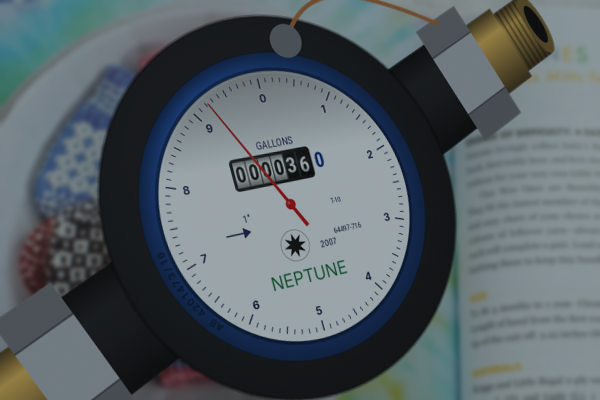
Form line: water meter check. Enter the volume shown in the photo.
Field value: 359.2 gal
